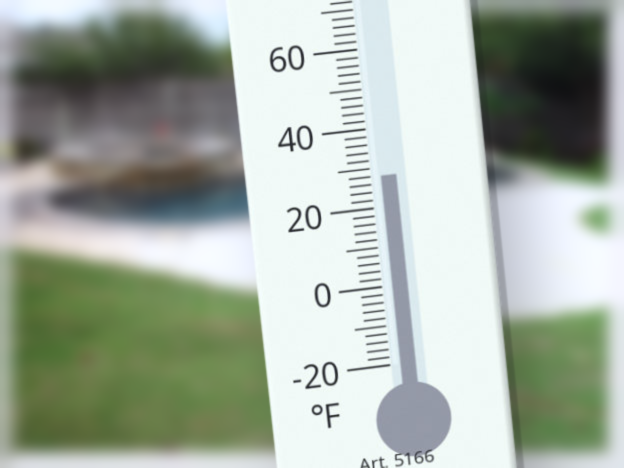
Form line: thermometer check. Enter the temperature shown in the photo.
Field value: 28 °F
